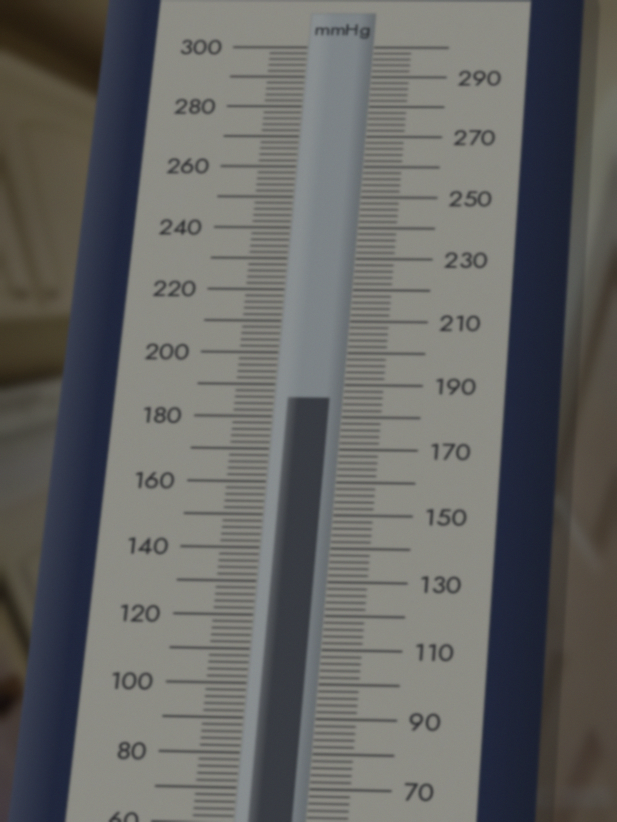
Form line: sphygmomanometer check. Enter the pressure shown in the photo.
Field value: 186 mmHg
